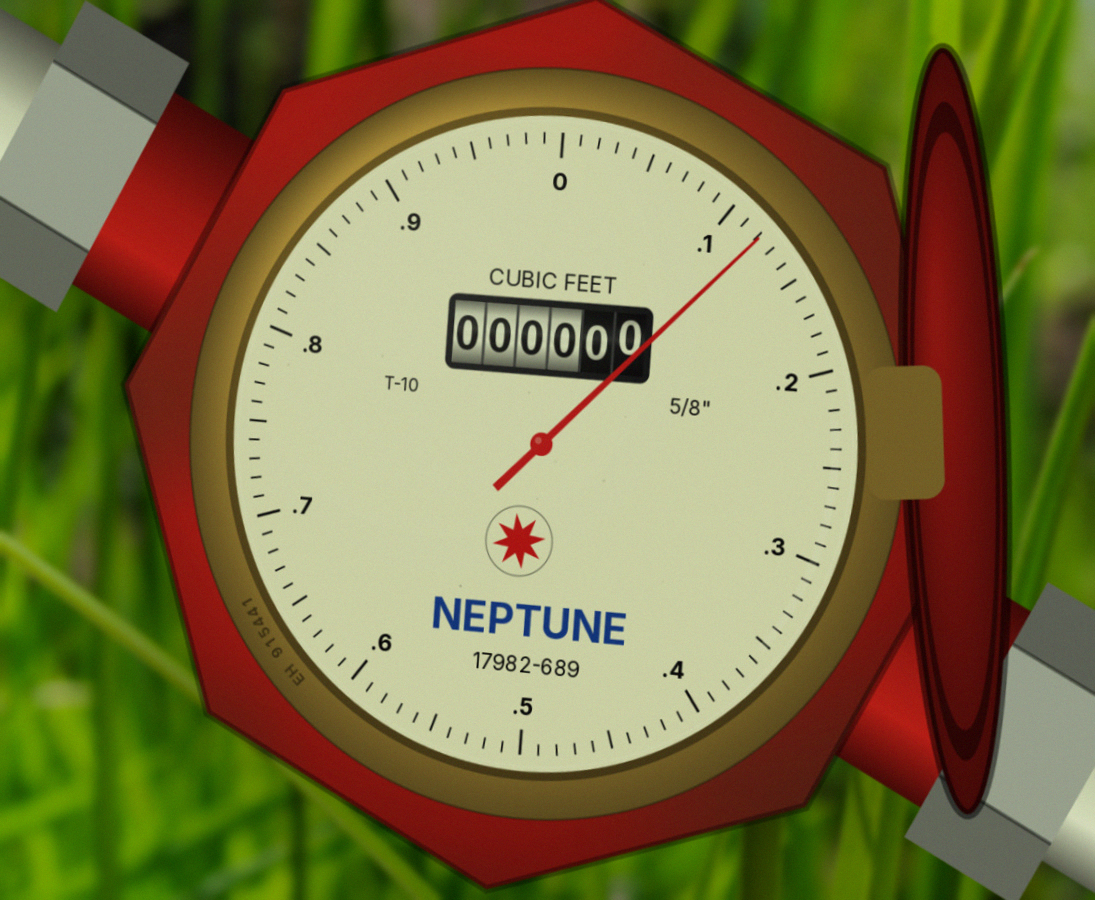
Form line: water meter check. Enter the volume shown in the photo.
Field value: 0.12 ft³
